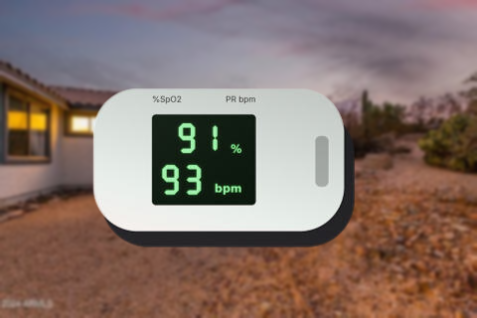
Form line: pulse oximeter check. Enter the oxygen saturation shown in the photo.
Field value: 91 %
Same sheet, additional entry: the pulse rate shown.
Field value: 93 bpm
